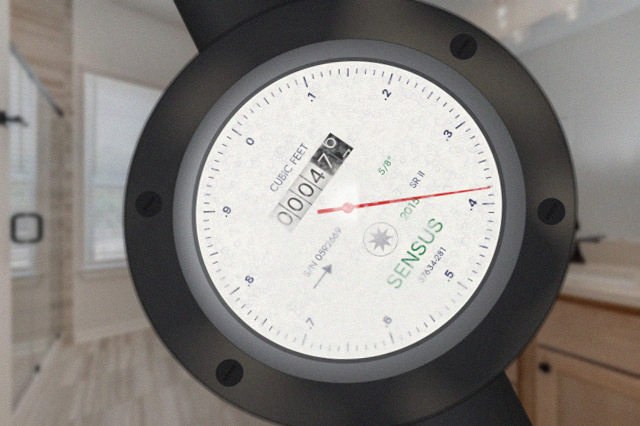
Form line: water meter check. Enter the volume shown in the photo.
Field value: 476.38 ft³
